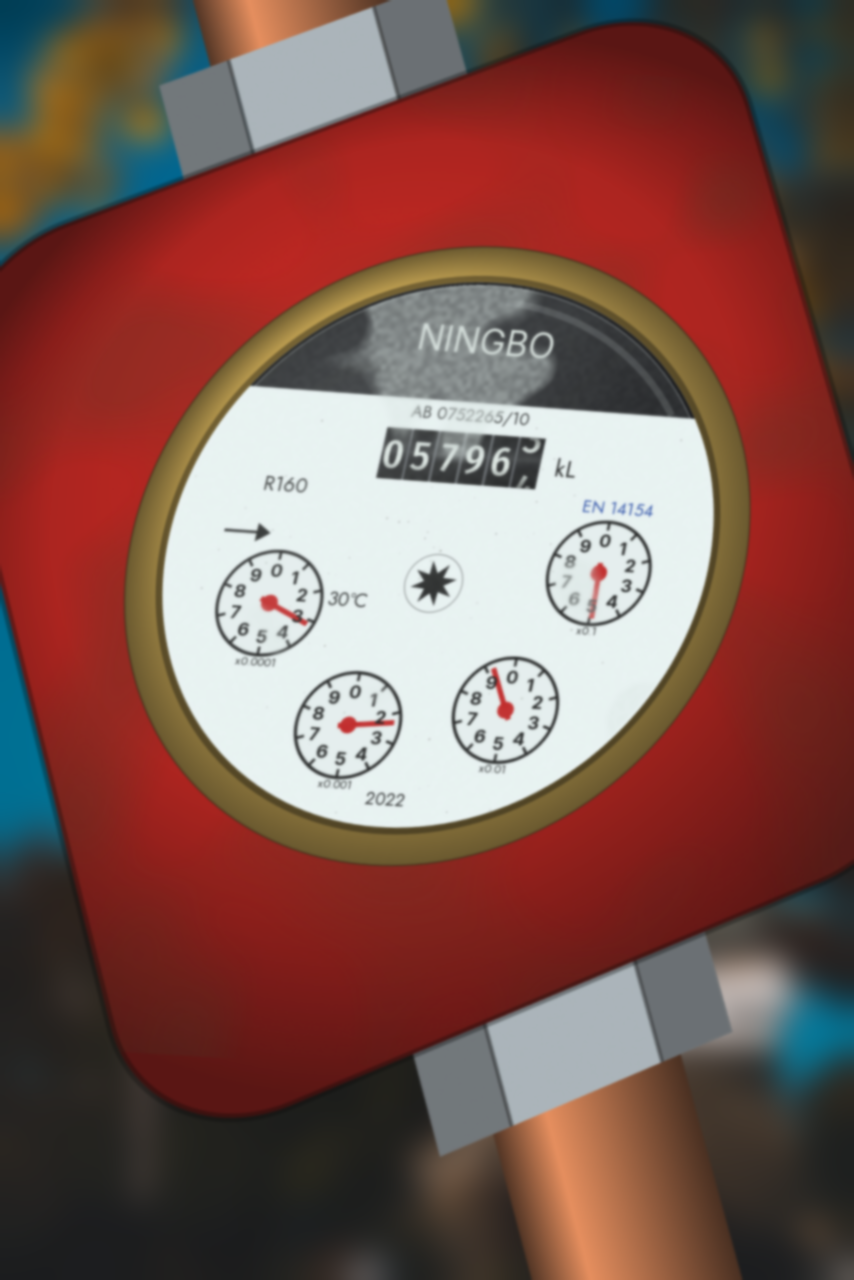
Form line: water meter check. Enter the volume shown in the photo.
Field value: 57963.4923 kL
